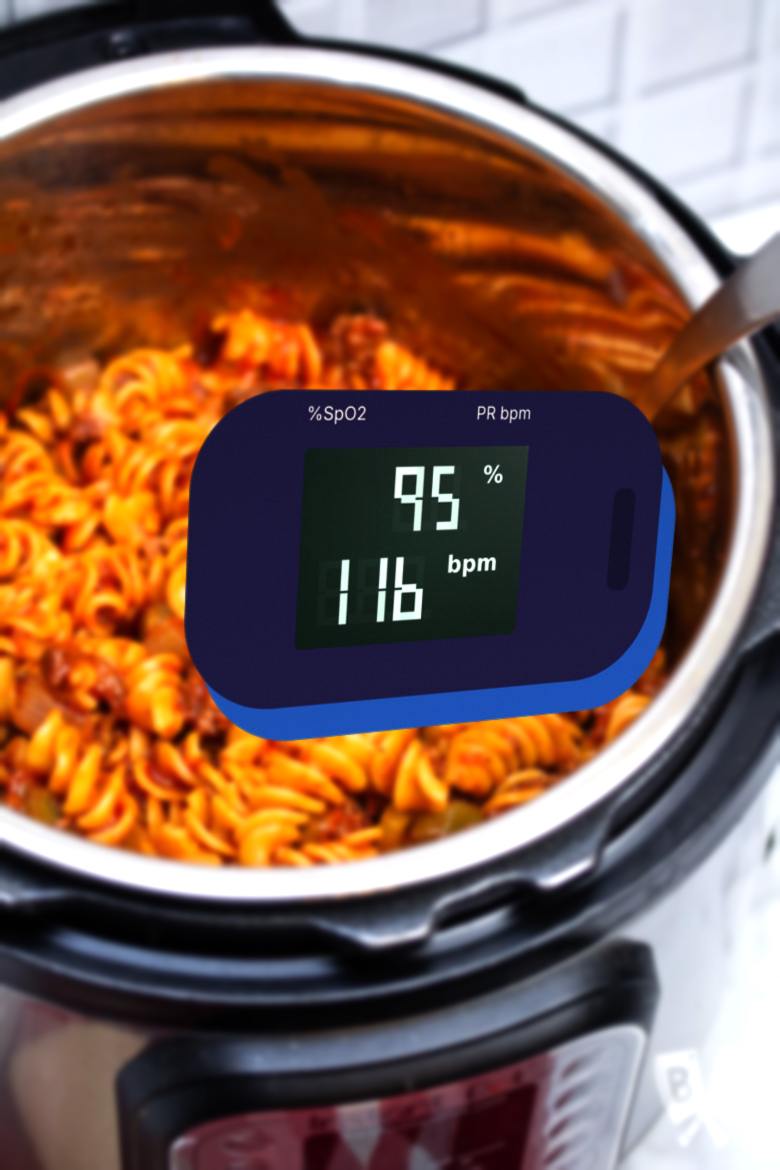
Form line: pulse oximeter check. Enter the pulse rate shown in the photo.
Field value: 116 bpm
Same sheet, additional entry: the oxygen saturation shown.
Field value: 95 %
